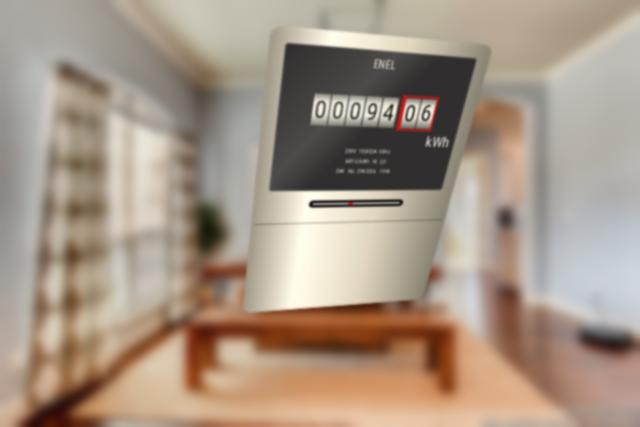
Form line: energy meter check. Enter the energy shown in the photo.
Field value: 94.06 kWh
